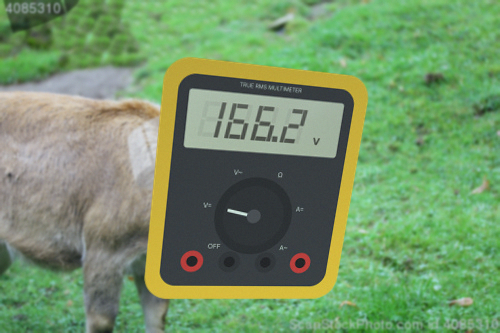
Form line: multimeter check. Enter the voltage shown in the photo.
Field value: 166.2 V
